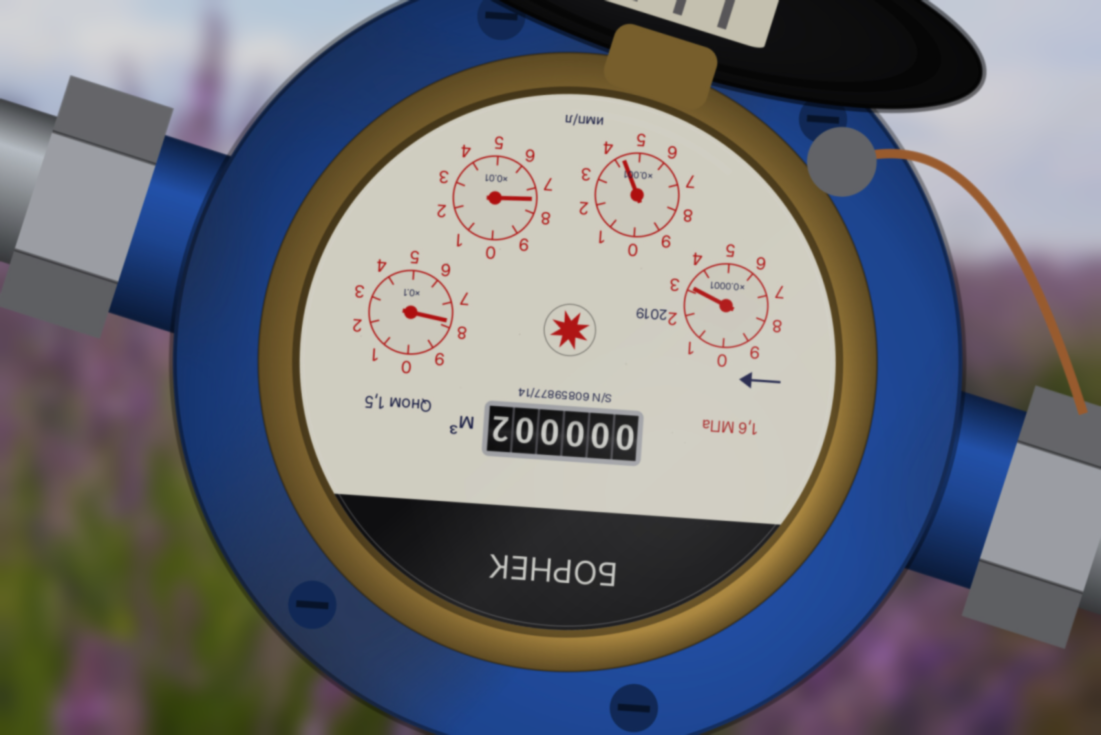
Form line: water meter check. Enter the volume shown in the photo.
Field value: 2.7743 m³
